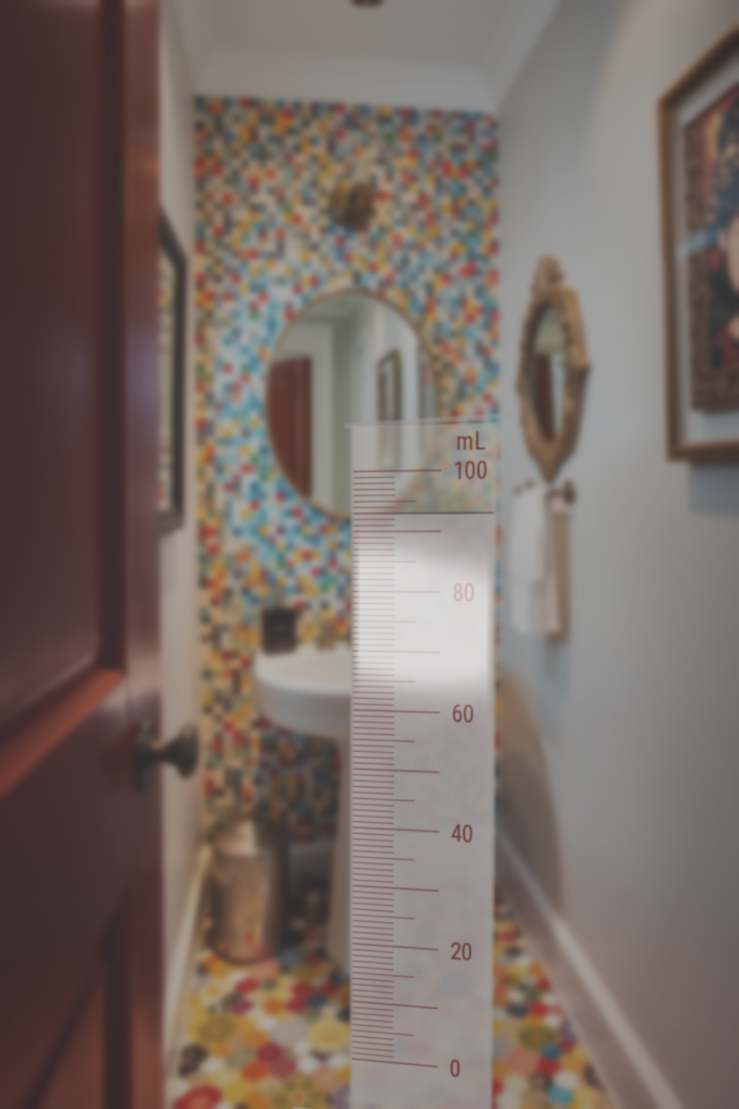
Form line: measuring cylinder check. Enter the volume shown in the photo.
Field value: 93 mL
